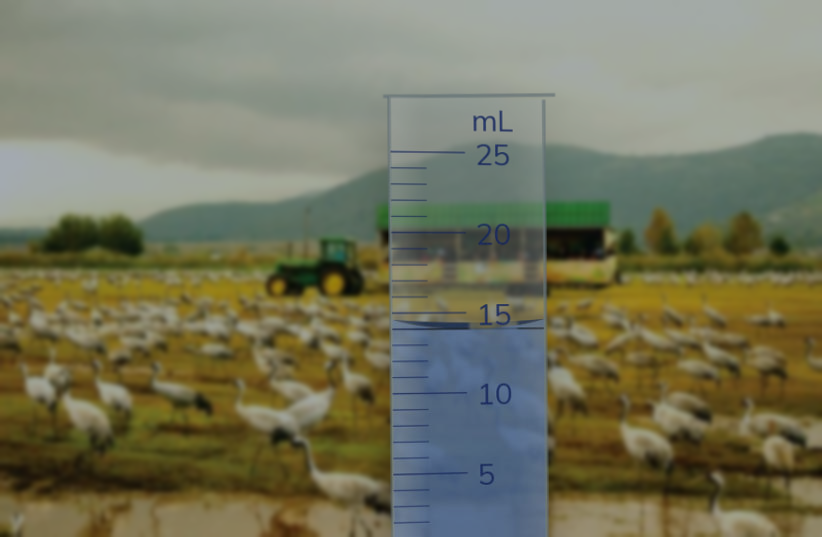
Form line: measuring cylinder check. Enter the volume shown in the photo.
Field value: 14 mL
